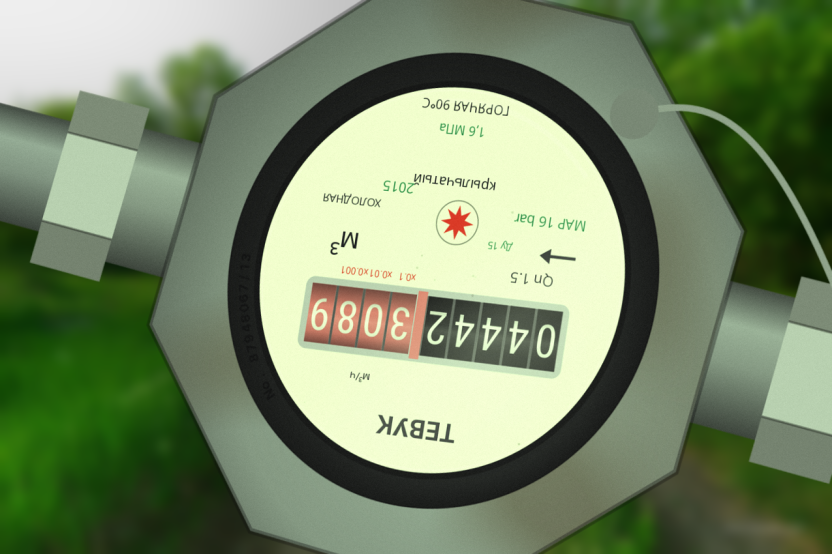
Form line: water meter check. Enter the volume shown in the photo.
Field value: 4442.3089 m³
